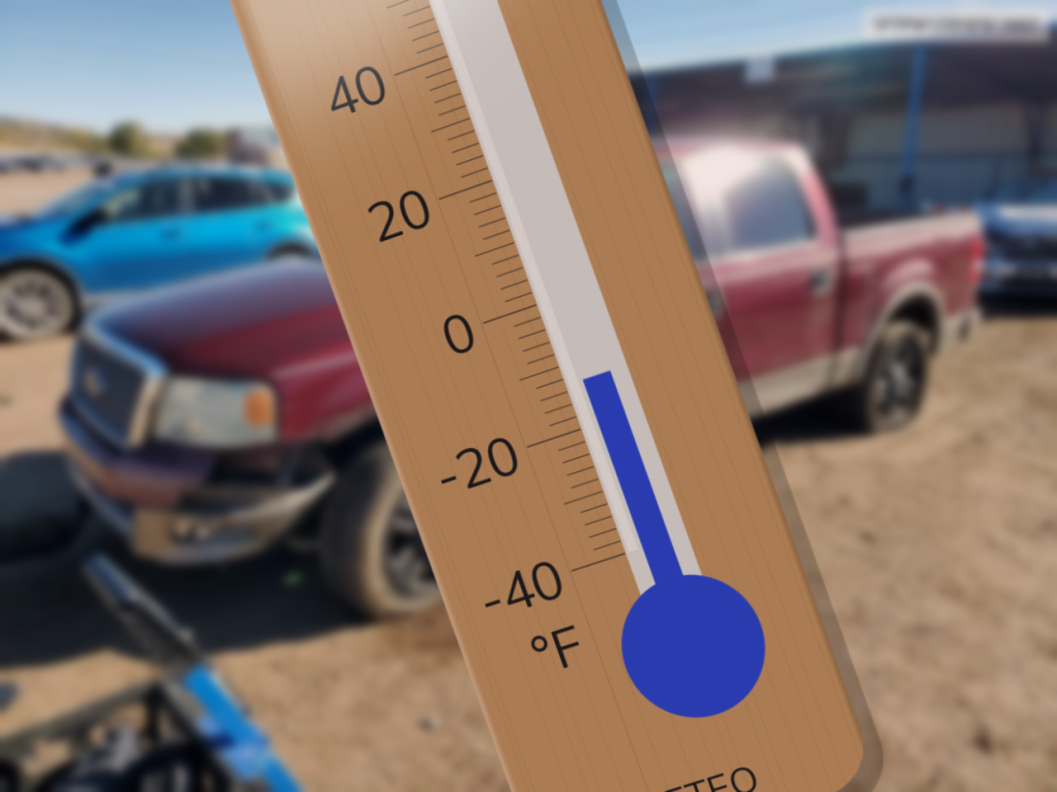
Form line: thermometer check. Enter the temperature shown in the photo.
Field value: -13 °F
